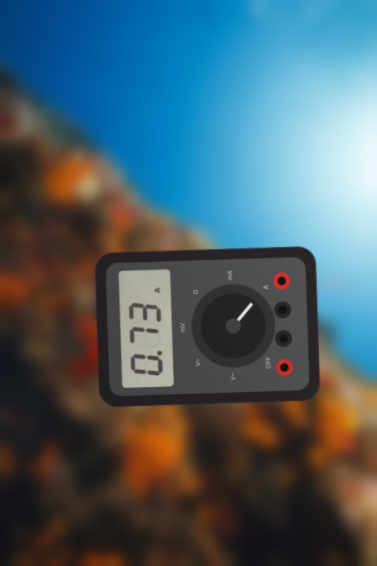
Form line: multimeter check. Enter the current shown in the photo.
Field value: 0.73 A
